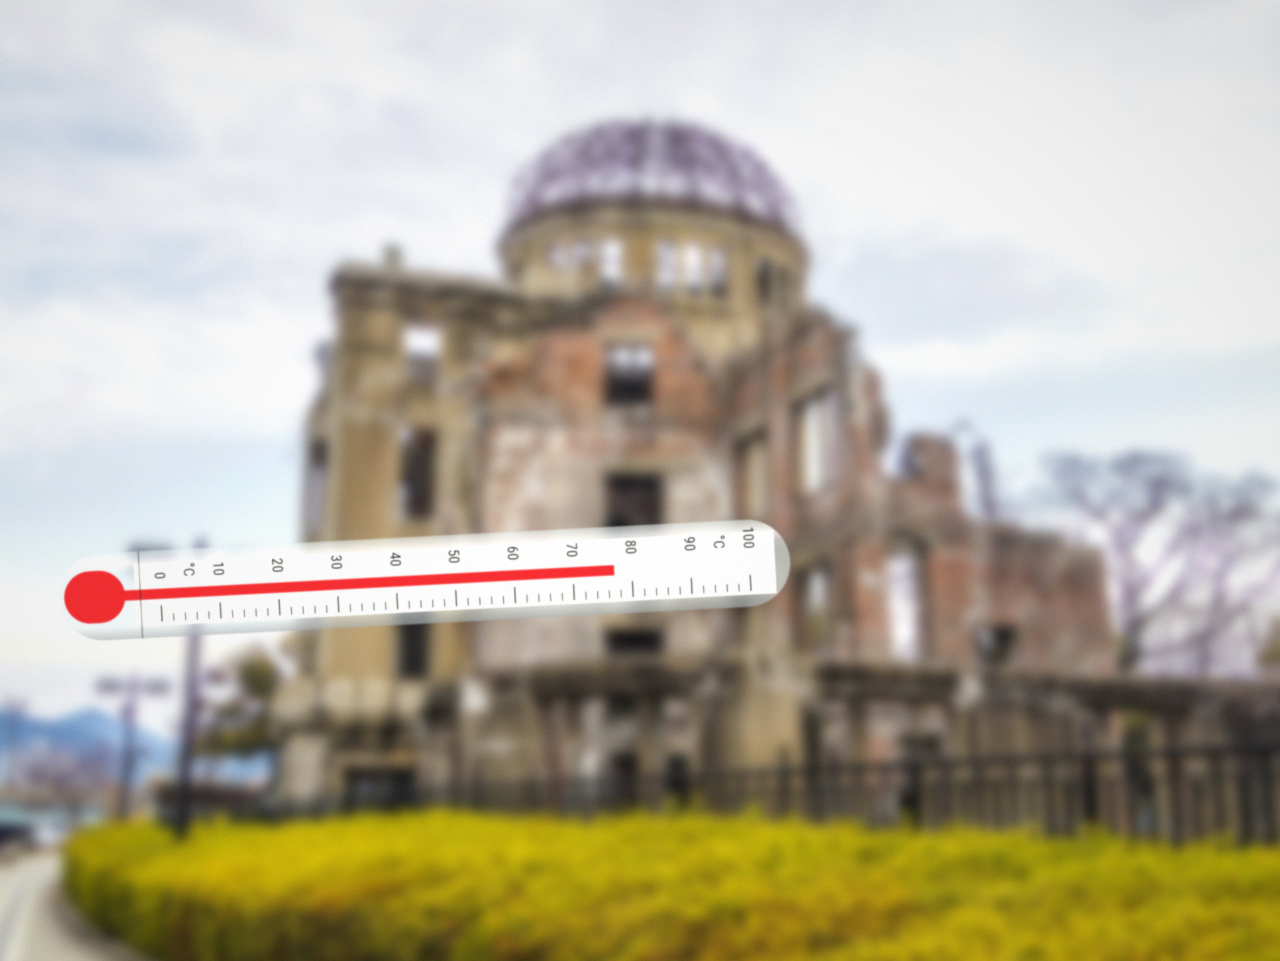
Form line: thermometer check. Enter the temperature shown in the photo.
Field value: 77 °C
